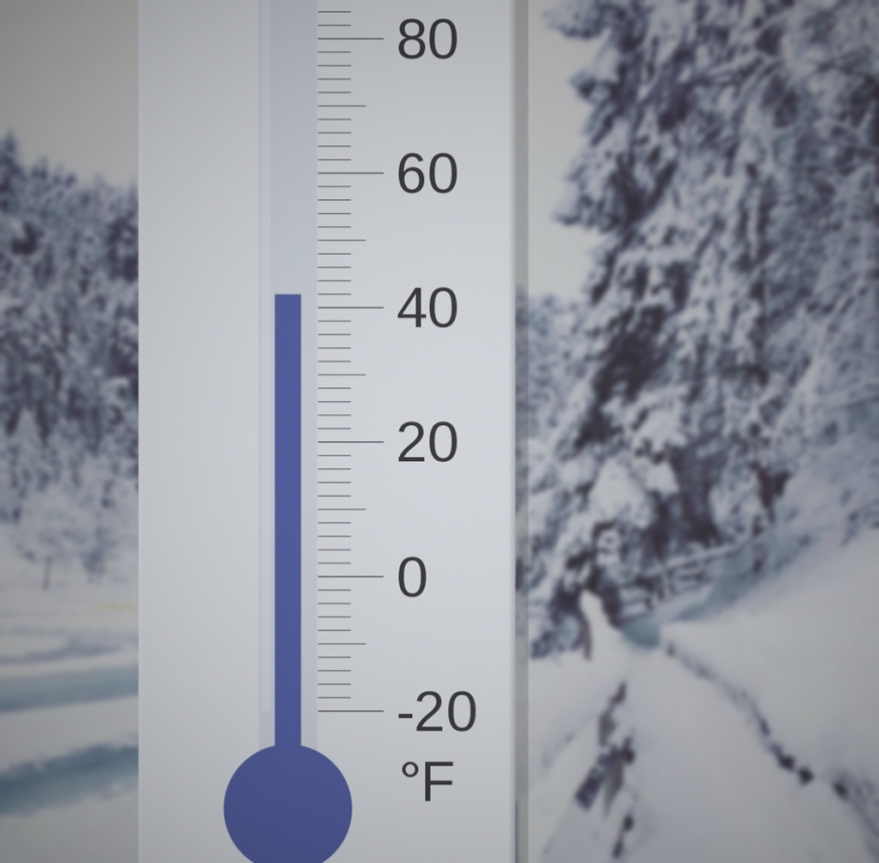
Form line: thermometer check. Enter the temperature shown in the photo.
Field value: 42 °F
